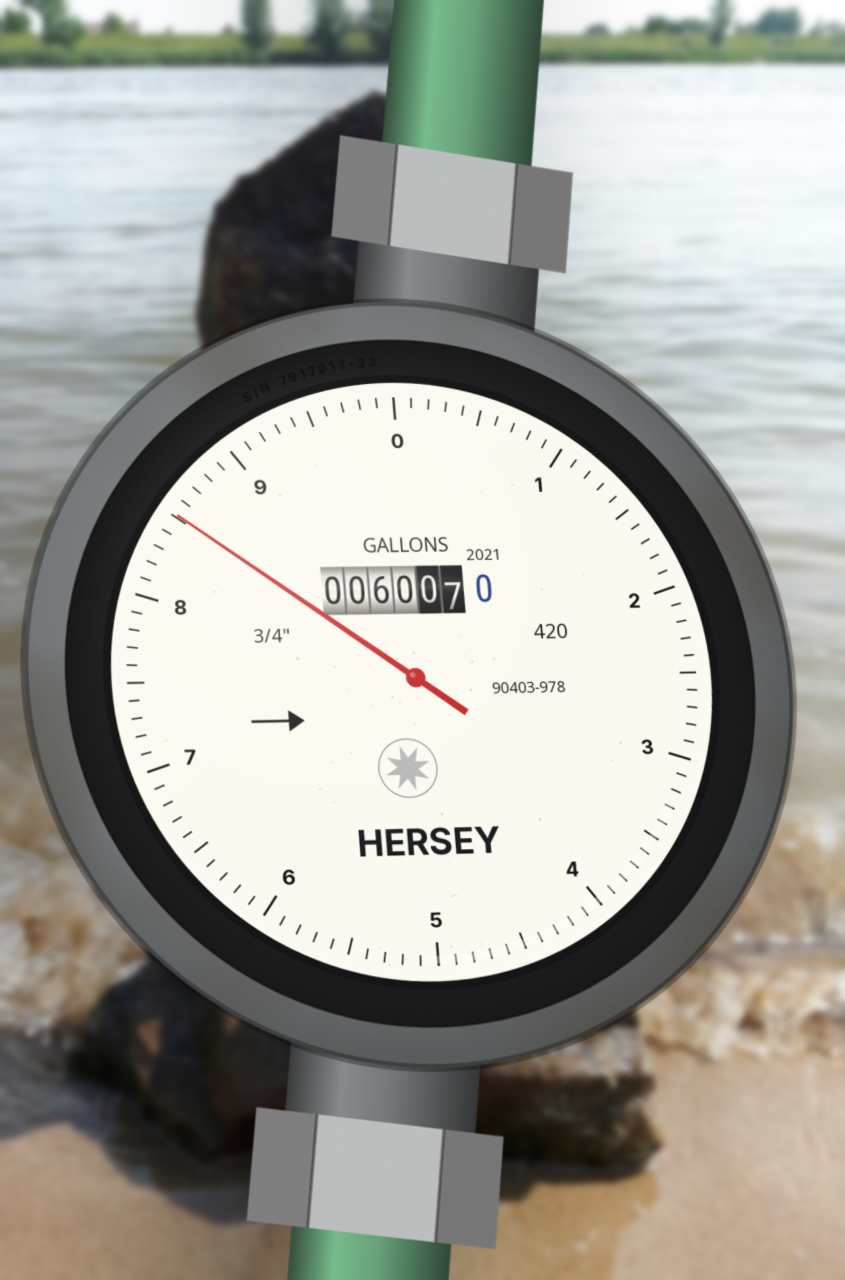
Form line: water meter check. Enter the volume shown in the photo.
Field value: 60068.5 gal
